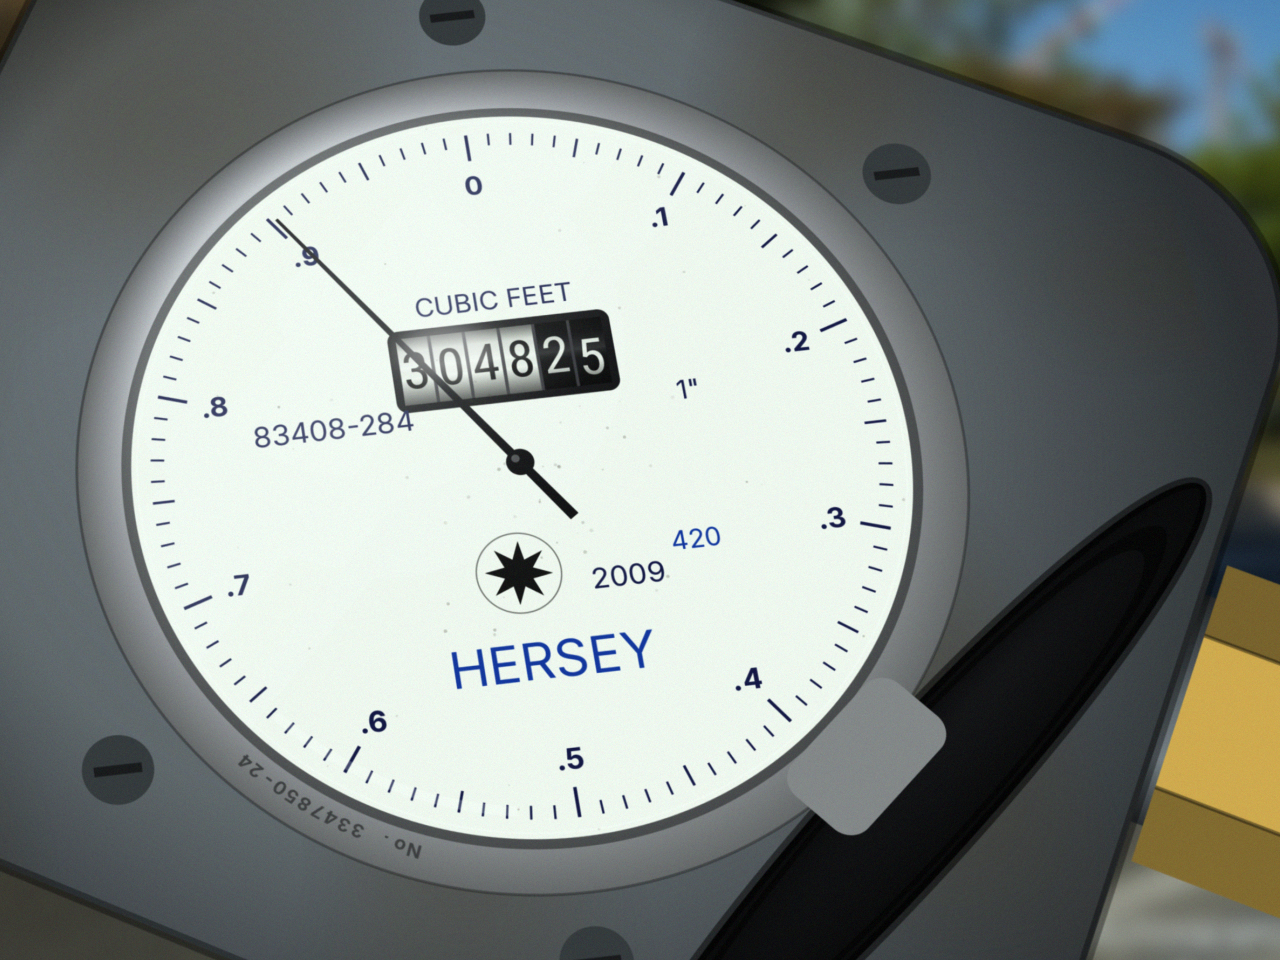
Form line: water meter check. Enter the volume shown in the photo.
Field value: 304824.90 ft³
